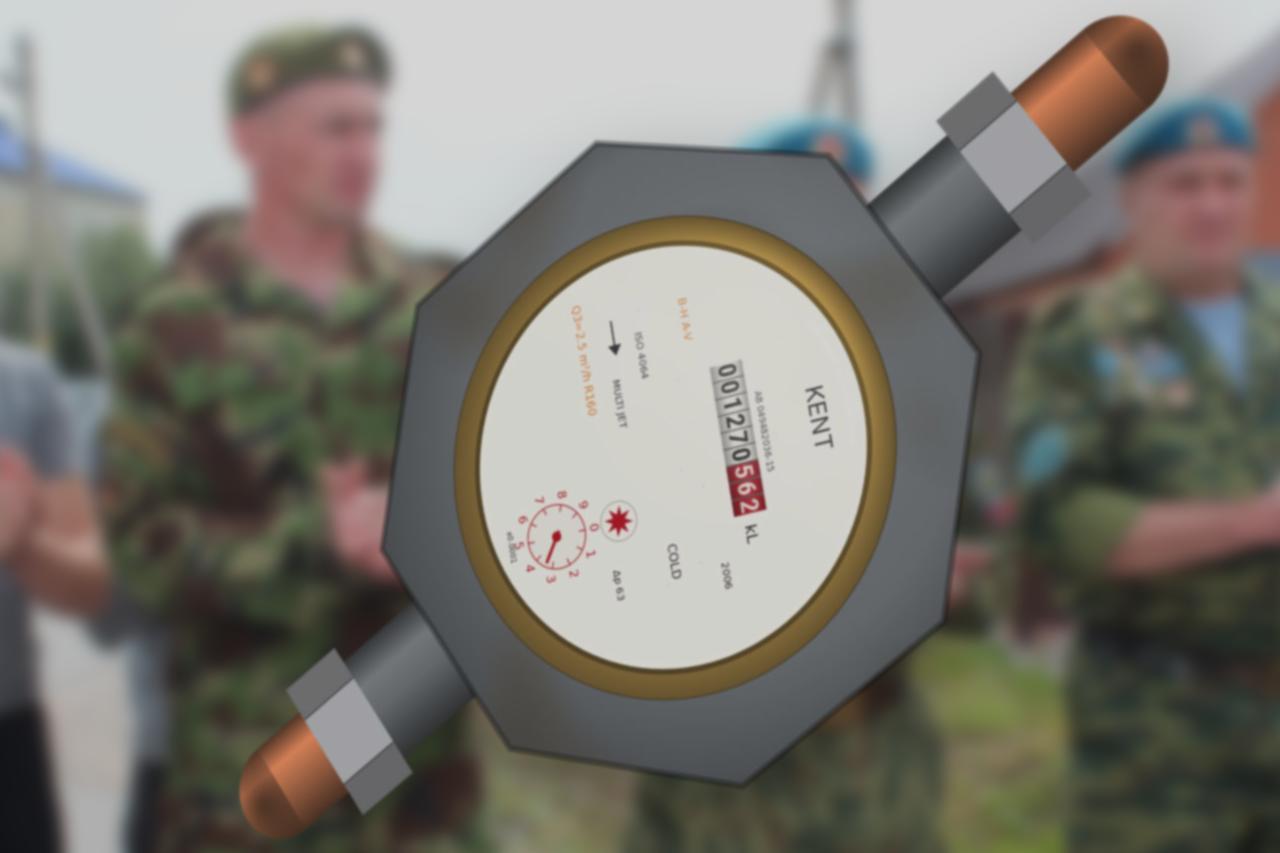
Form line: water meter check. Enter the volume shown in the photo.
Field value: 1270.5623 kL
